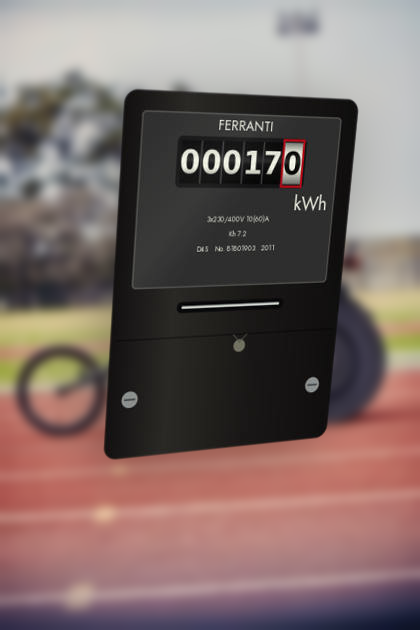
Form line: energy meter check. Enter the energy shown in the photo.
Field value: 17.0 kWh
